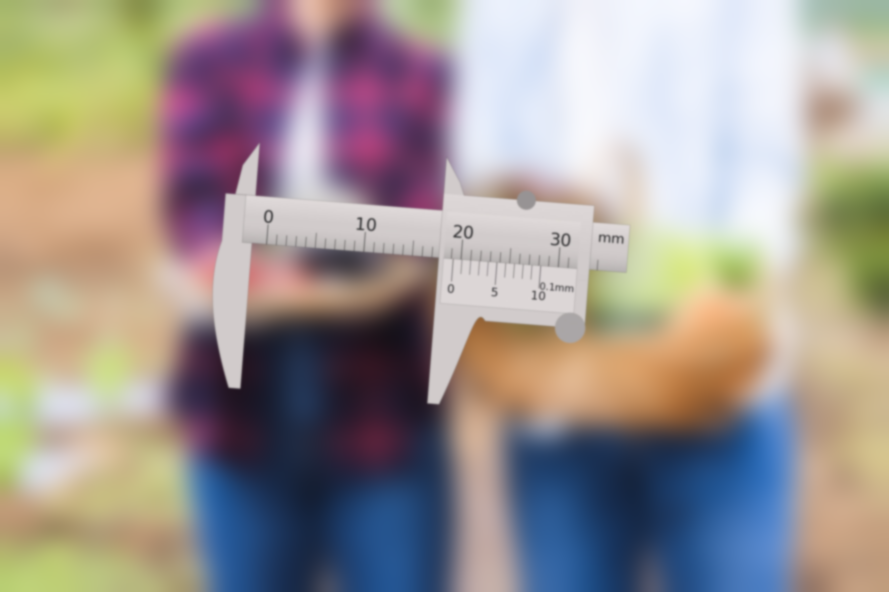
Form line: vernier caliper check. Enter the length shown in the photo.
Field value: 19.2 mm
